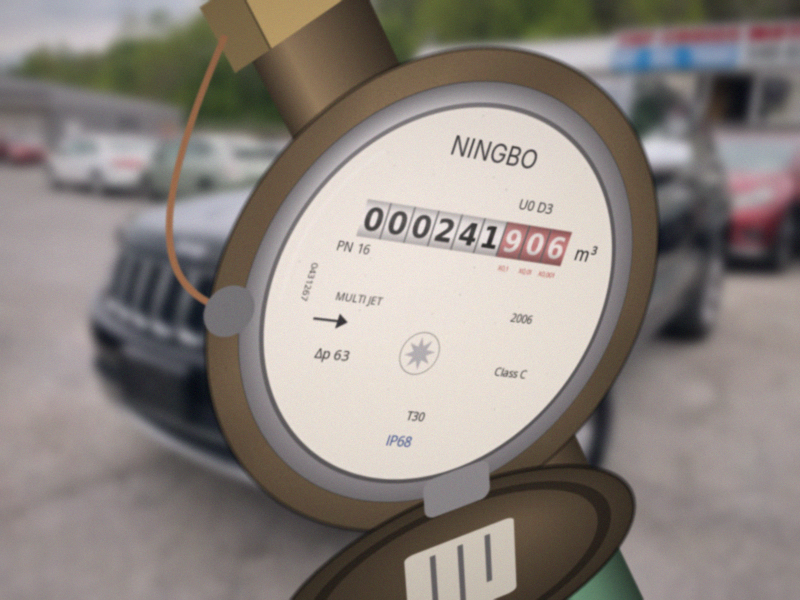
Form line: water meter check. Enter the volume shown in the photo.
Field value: 241.906 m³
